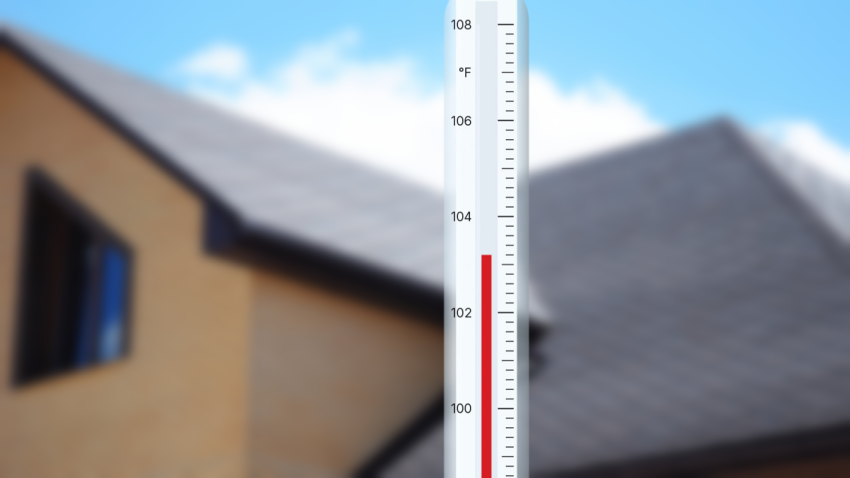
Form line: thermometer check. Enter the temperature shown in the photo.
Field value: 103.2 °F
